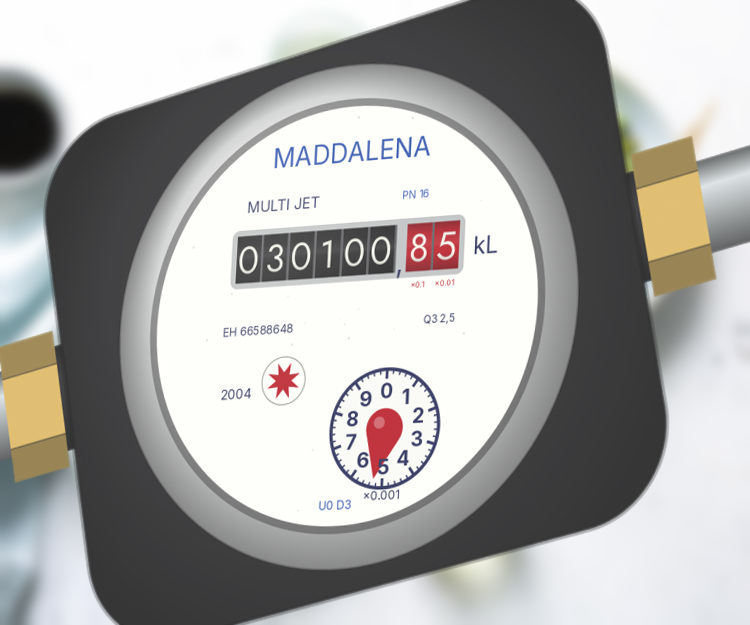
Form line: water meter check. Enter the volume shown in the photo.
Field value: 30100.855 kL
